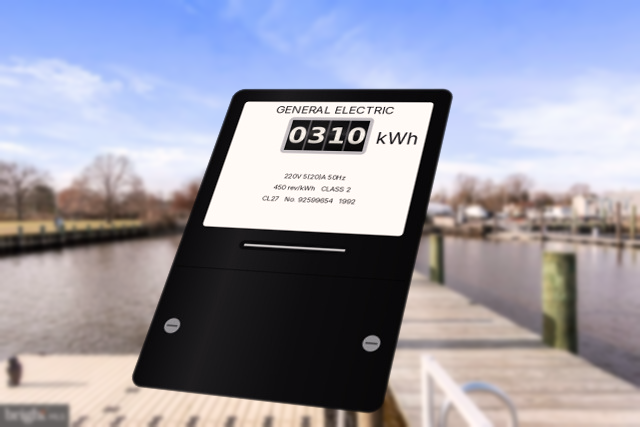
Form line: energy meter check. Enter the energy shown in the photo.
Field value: 310 kWh
